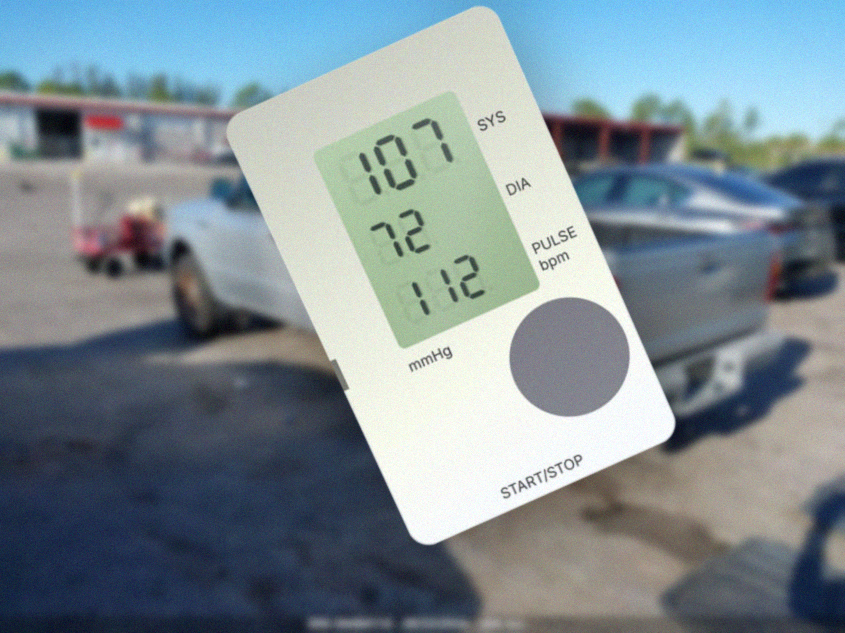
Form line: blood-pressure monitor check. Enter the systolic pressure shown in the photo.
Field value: 107 mmHg
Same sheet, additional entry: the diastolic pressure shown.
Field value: 72 mmHg
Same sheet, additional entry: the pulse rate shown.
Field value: 112 bpm
